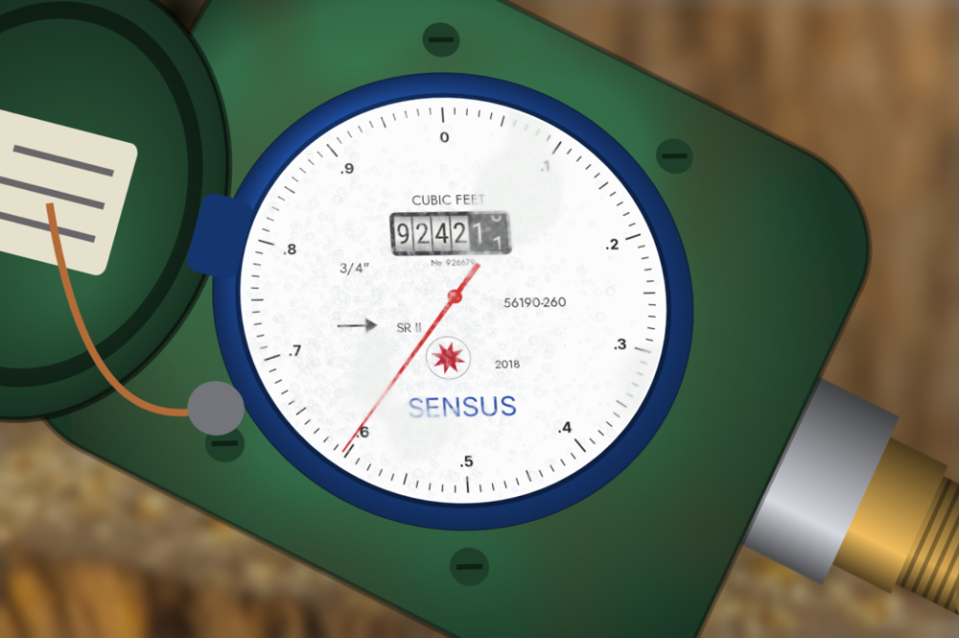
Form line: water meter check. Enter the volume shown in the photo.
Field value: 924210.60 ft³
